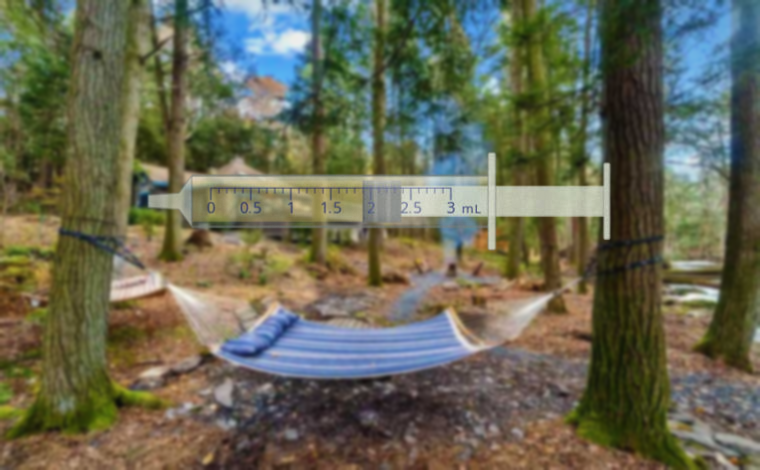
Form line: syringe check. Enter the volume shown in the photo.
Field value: 1.9 mL
